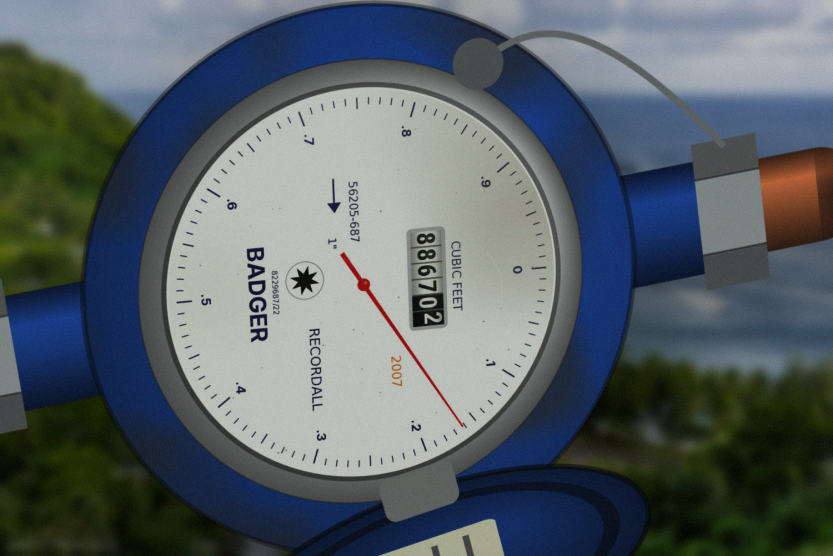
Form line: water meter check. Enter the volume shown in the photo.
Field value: 886702.16 ft³
